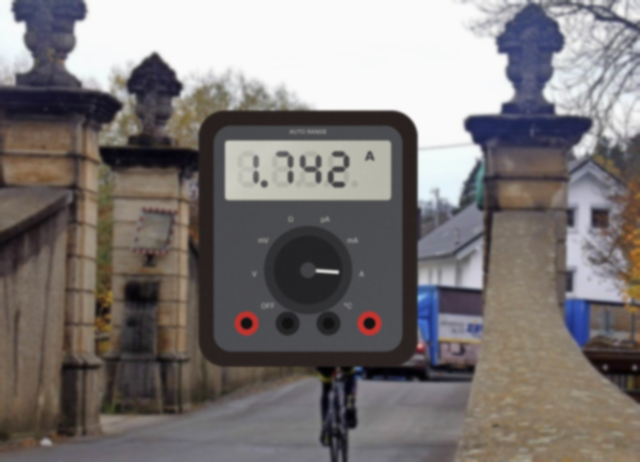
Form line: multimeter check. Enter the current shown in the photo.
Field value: 1.742 A
